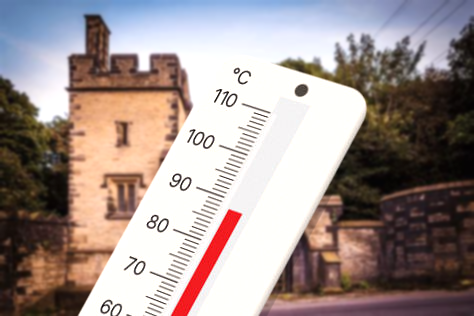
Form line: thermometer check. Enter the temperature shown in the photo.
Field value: 88 °C
